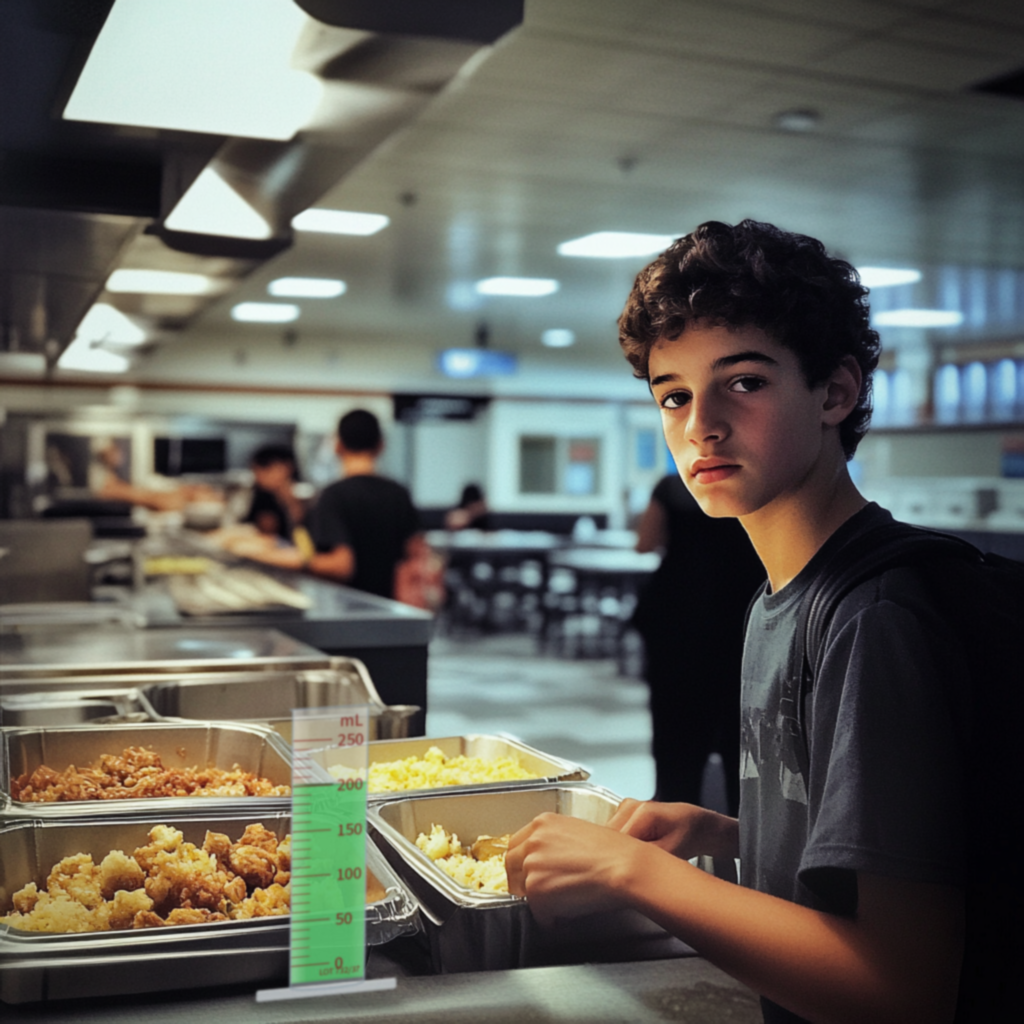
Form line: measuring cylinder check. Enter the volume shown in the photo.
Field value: 200 mL
